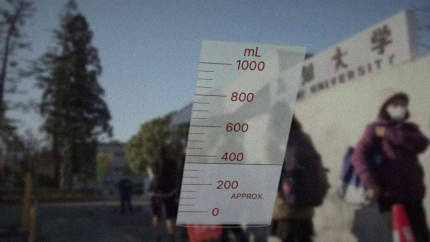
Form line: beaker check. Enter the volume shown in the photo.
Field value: 350 mL
